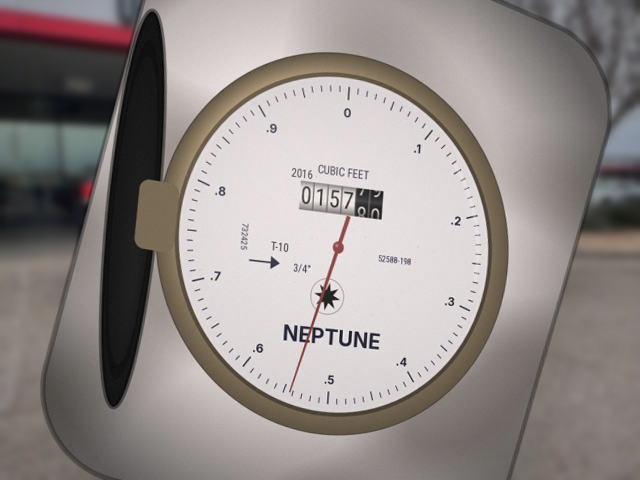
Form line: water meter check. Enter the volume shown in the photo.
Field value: 15779.54 ft³
